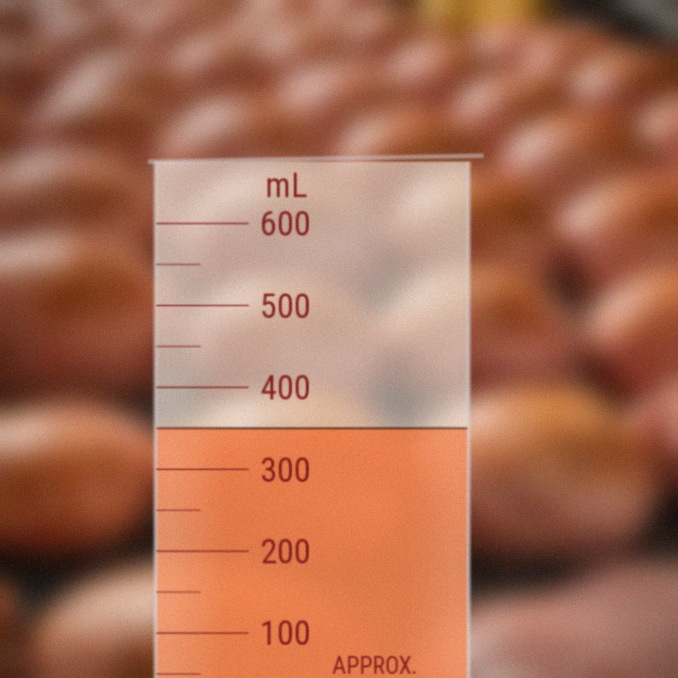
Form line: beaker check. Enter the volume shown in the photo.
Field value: 350 mL
